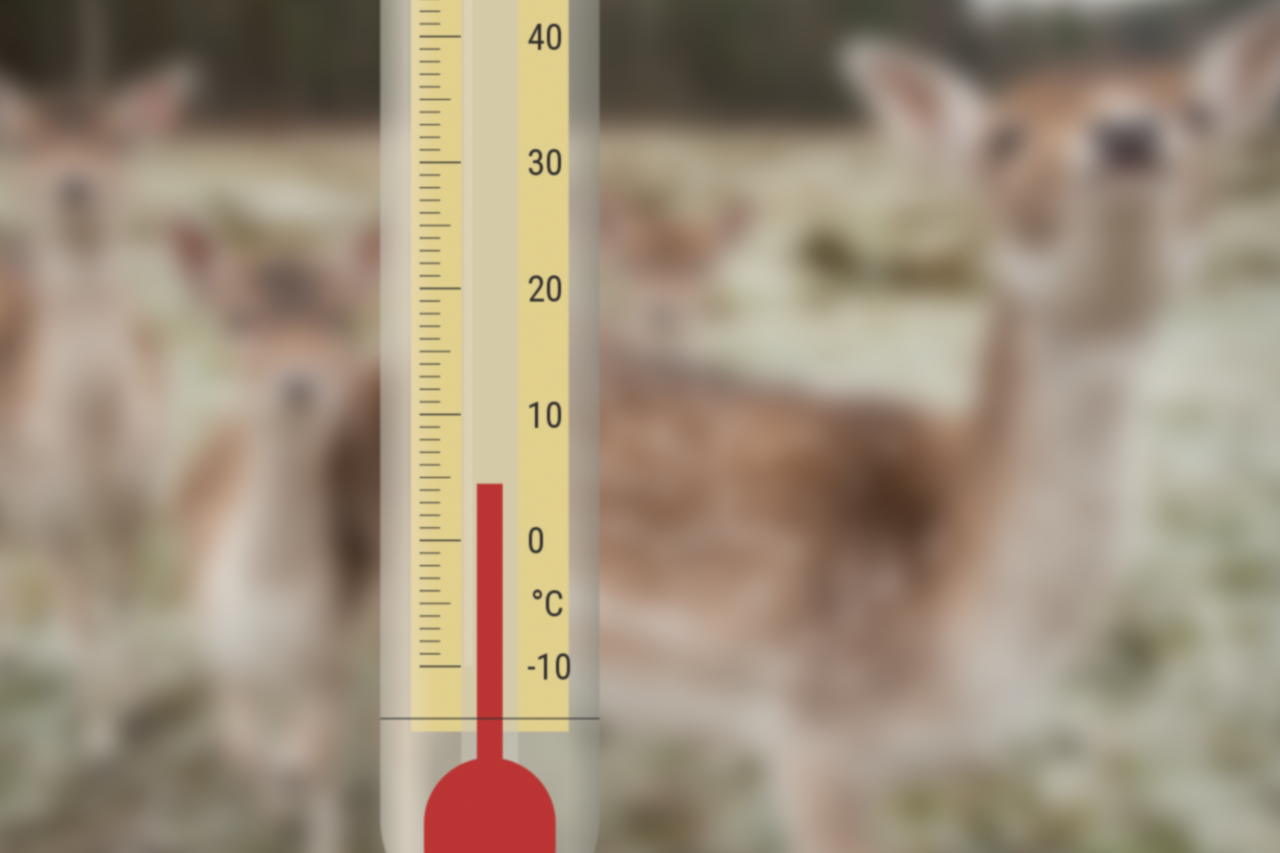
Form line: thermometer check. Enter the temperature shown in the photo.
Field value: 4.5 °C
